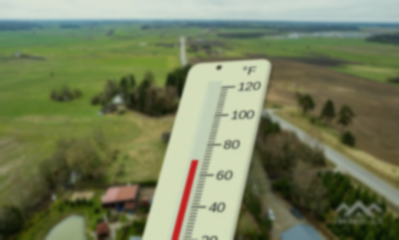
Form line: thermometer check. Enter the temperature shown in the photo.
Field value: 70 °F
